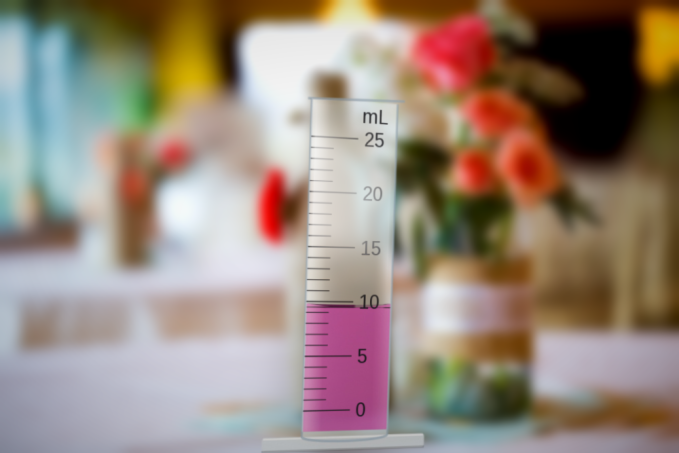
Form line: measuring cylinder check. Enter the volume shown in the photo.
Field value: 9.5 mL
